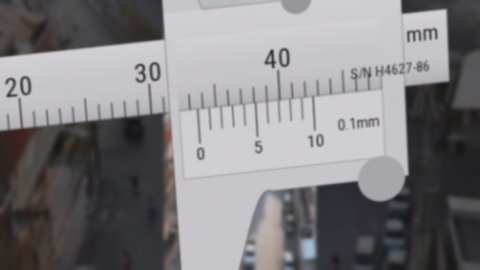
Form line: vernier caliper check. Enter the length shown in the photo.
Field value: 33.6 mm
